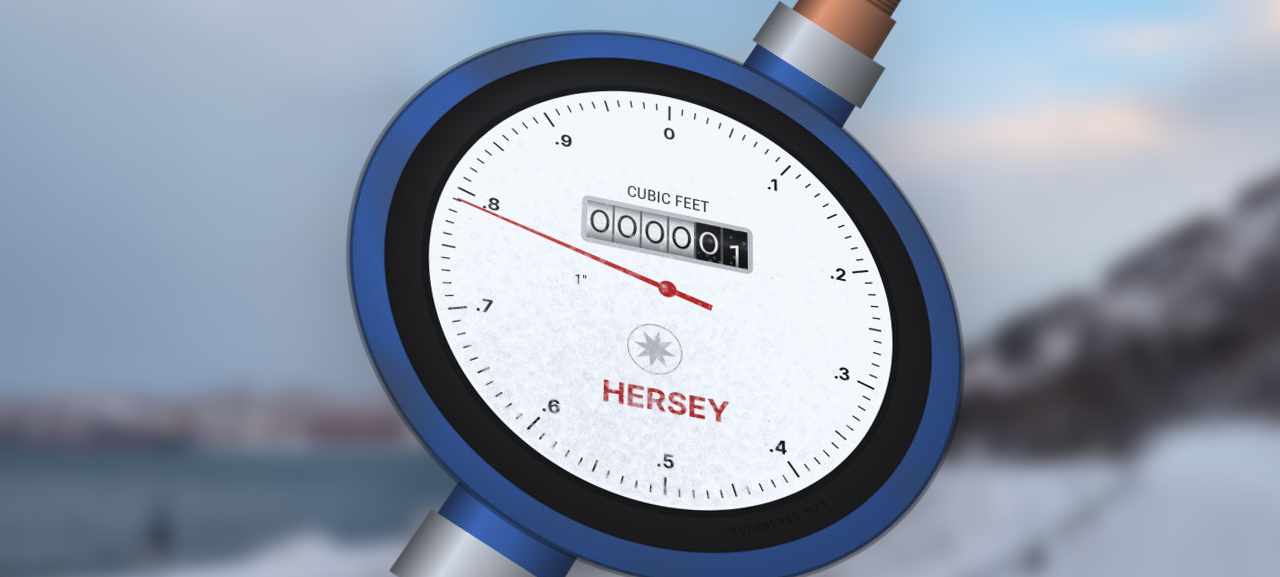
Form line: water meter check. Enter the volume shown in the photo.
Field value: 0.79 ft³
